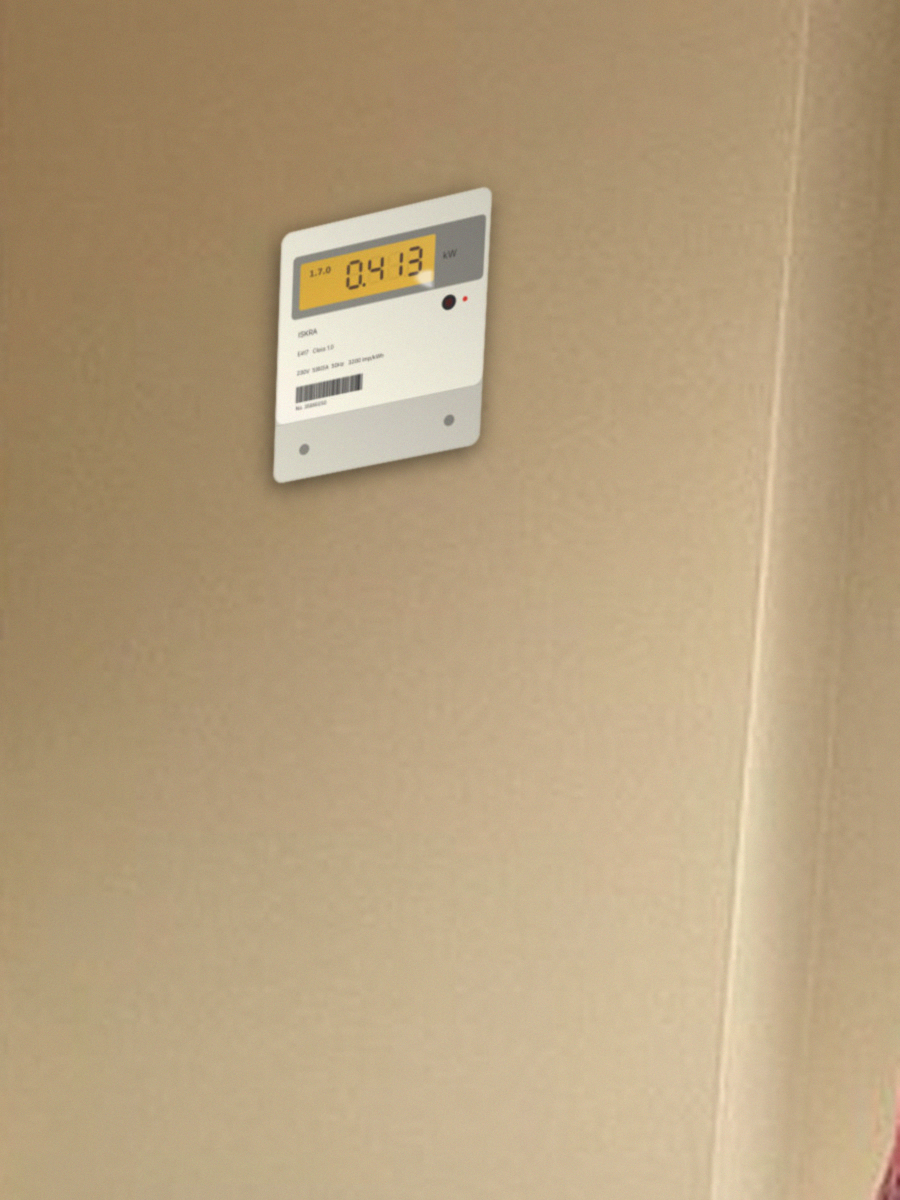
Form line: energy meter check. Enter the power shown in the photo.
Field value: 0.413 kW
